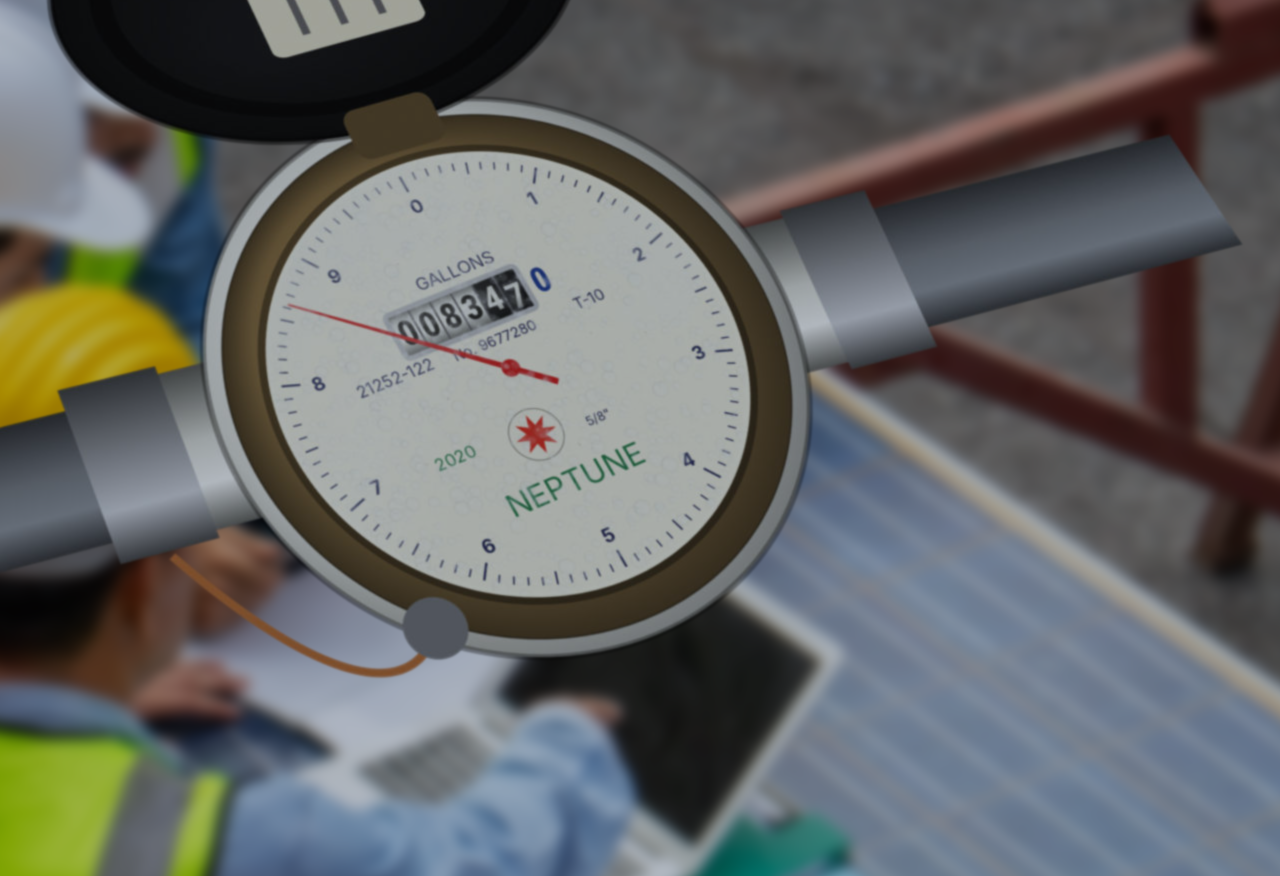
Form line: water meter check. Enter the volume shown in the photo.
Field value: 83468.6 gal
